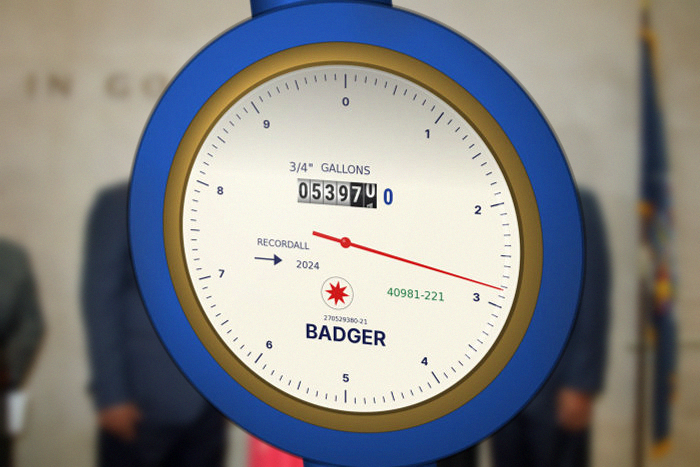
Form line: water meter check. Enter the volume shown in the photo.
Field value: 539702.8 gal
